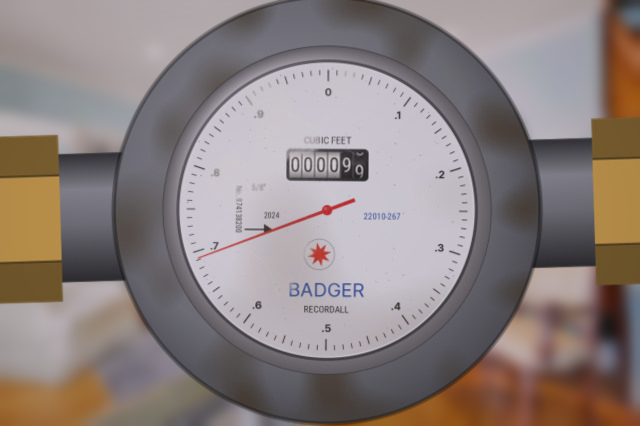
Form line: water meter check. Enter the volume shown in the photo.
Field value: 98.69 ft³
